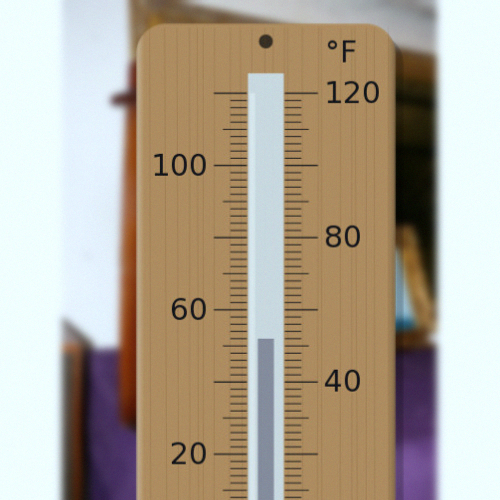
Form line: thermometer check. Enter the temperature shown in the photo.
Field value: 52 °F
